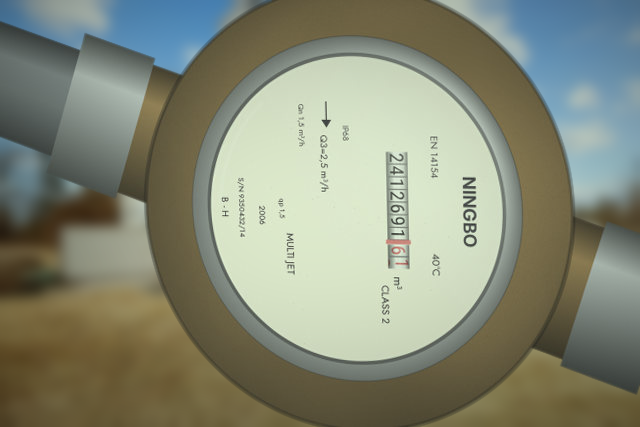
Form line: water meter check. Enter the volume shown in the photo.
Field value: 2412691.61 m³
